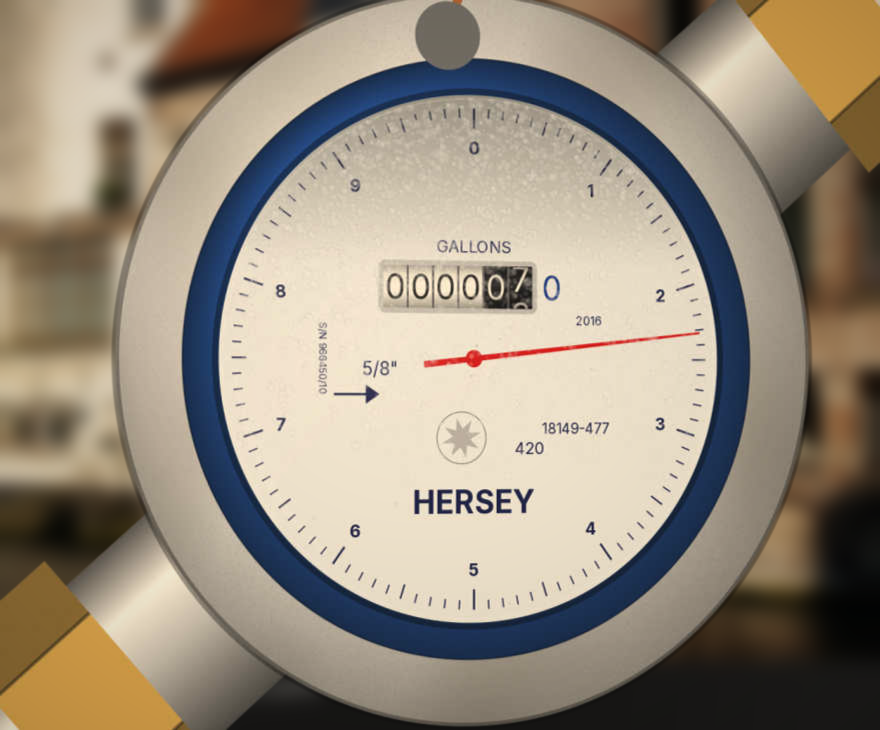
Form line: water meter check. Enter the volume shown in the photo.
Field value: 72.3 gal
